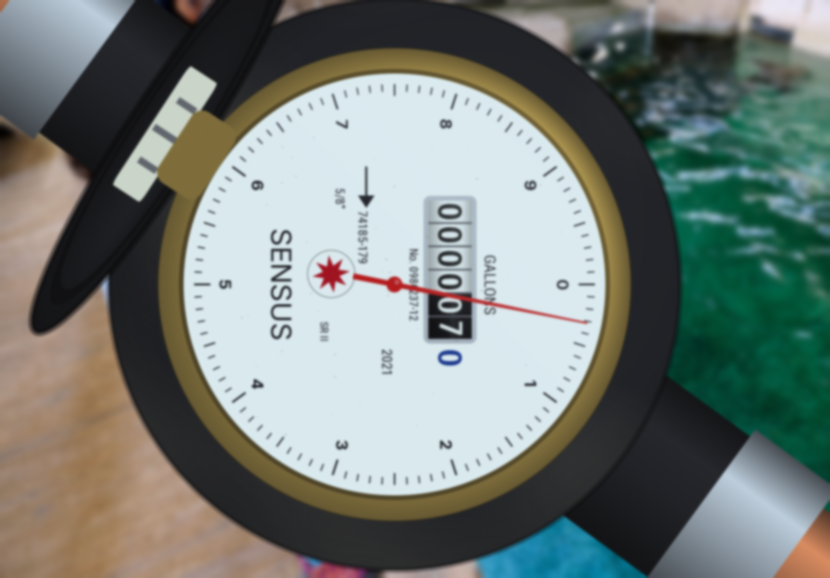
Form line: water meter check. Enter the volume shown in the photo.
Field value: 70.3 gal
